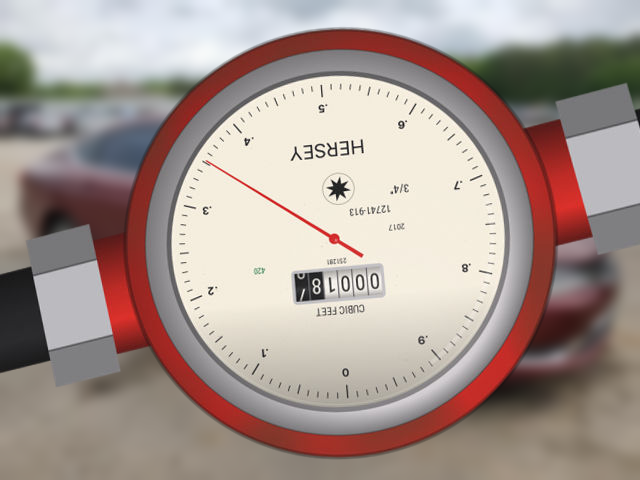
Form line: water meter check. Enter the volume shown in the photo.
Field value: 187.35 ft³
